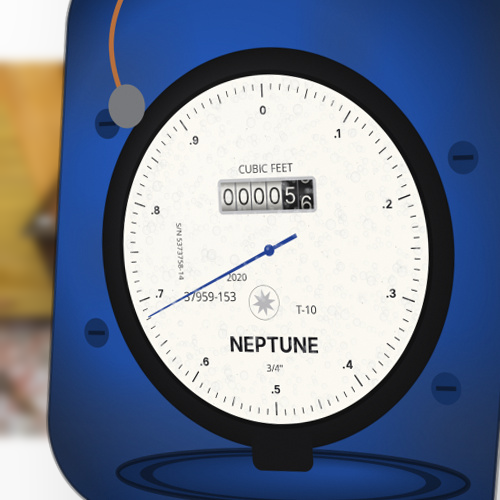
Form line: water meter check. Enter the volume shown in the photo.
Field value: 55.68 ft³
